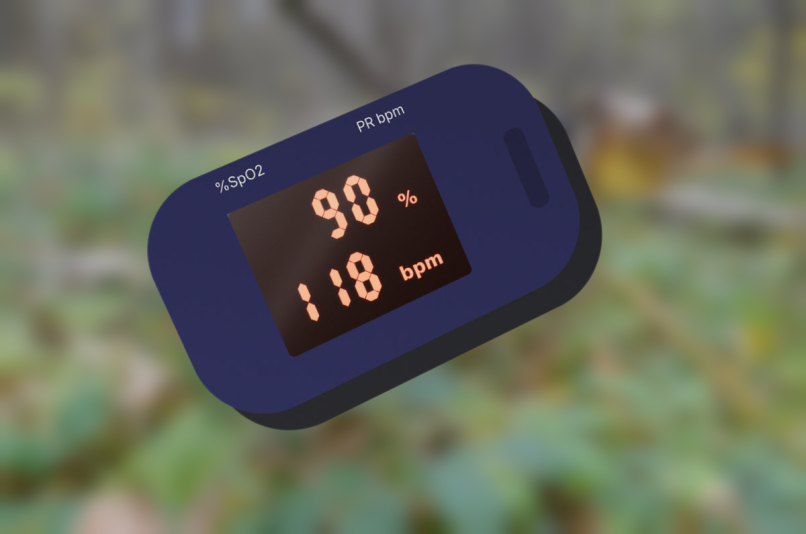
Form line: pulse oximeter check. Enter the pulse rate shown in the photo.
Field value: 118 bpm
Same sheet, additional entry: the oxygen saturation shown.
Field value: 90 %
